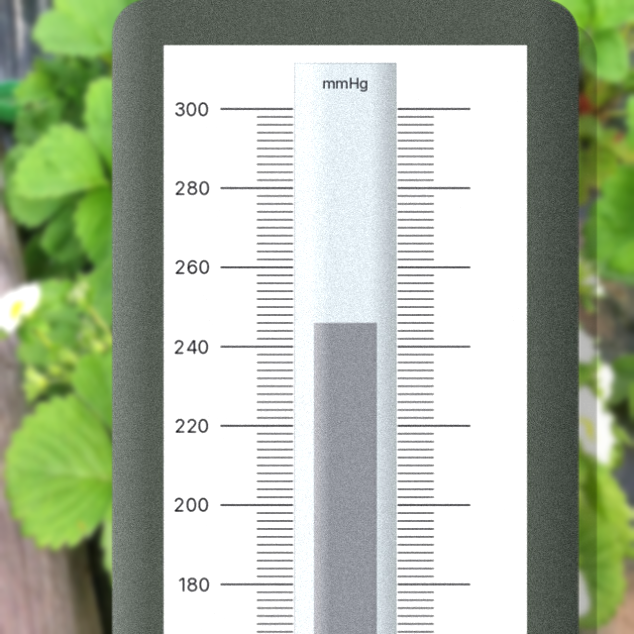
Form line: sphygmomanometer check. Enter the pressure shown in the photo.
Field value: 246 mmHg
